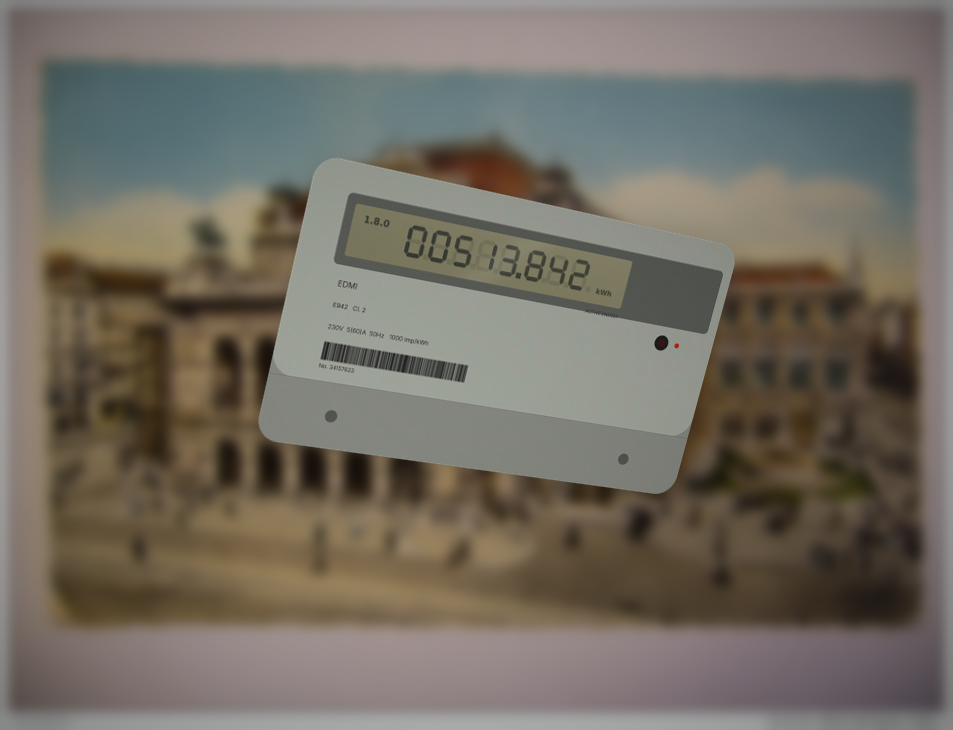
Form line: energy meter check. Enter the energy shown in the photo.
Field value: 513.842 kWh
